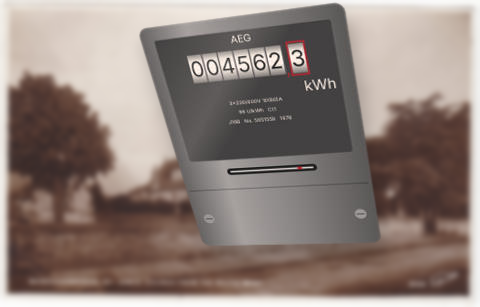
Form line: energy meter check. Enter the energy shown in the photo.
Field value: 4562.3 kWh
